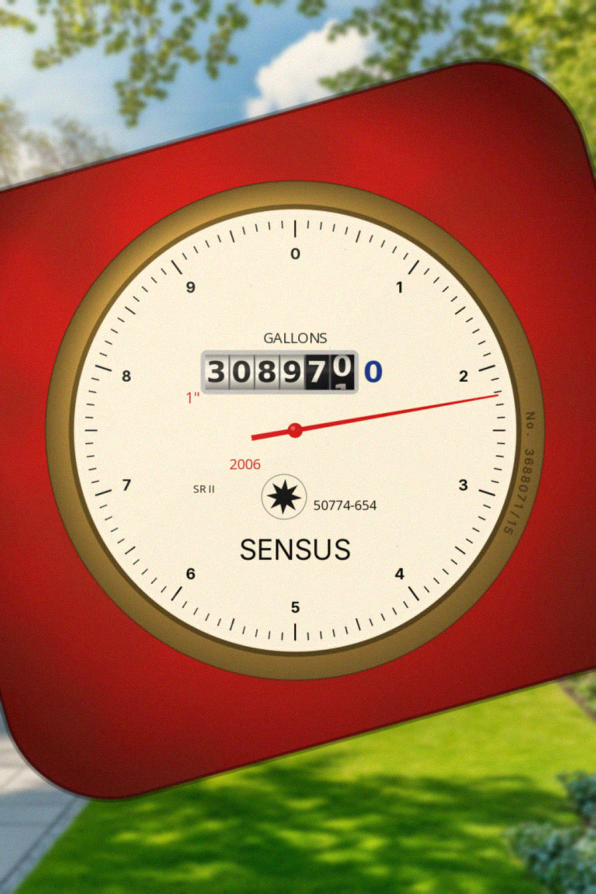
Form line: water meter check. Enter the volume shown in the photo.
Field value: 3089702.2 gal
